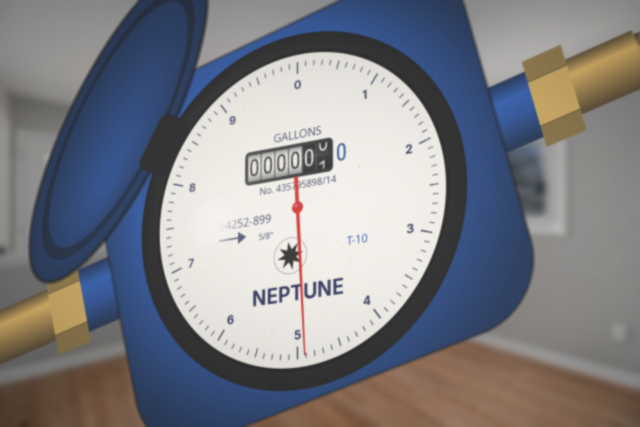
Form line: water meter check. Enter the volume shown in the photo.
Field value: 4.9 gal
